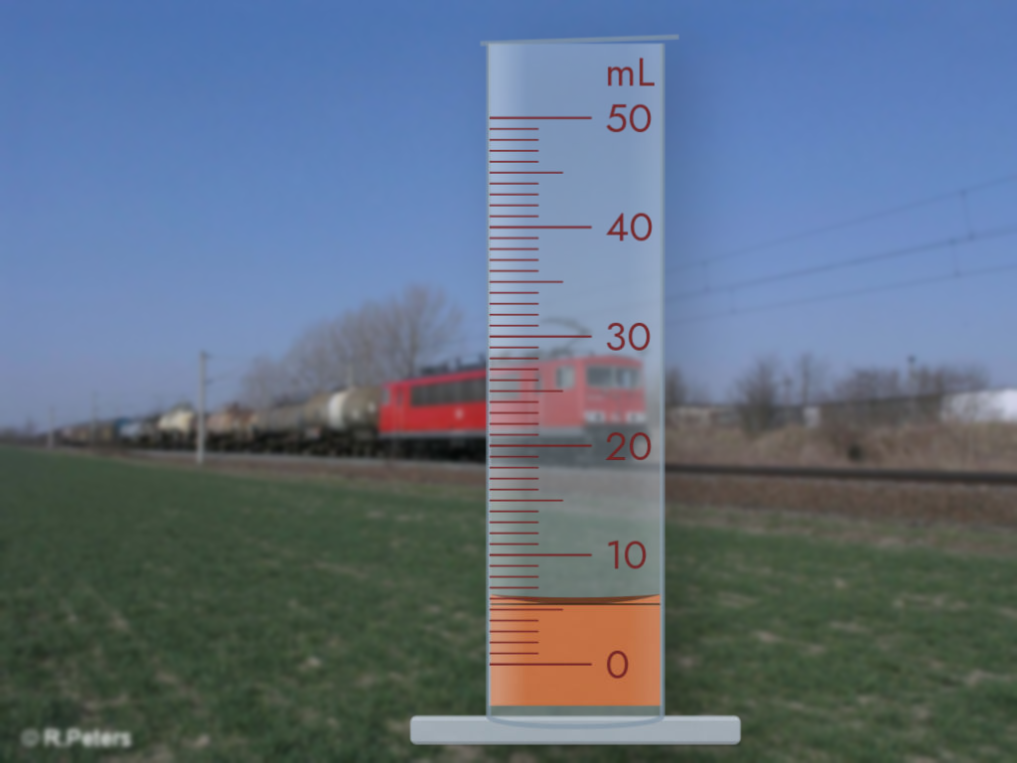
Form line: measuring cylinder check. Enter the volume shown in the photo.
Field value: 5.5 mL
